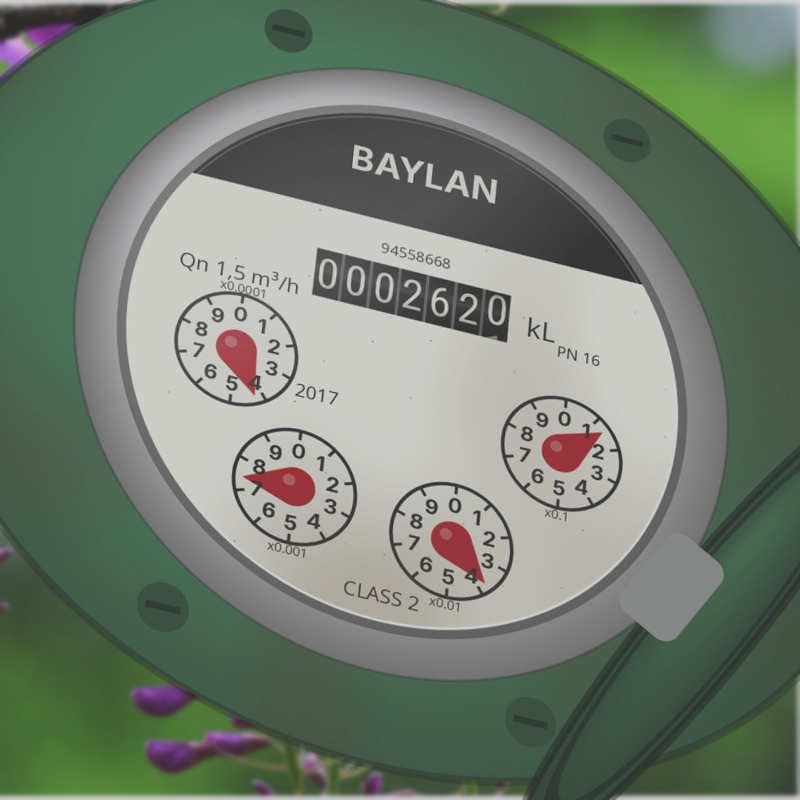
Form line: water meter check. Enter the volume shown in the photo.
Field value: 2620.1374 kL
